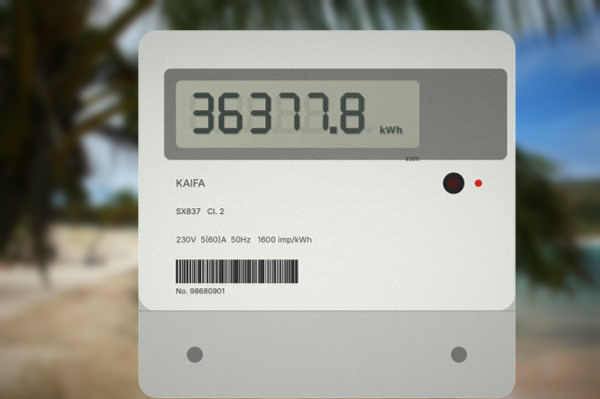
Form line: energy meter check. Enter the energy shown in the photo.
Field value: 36377.8 kWh
